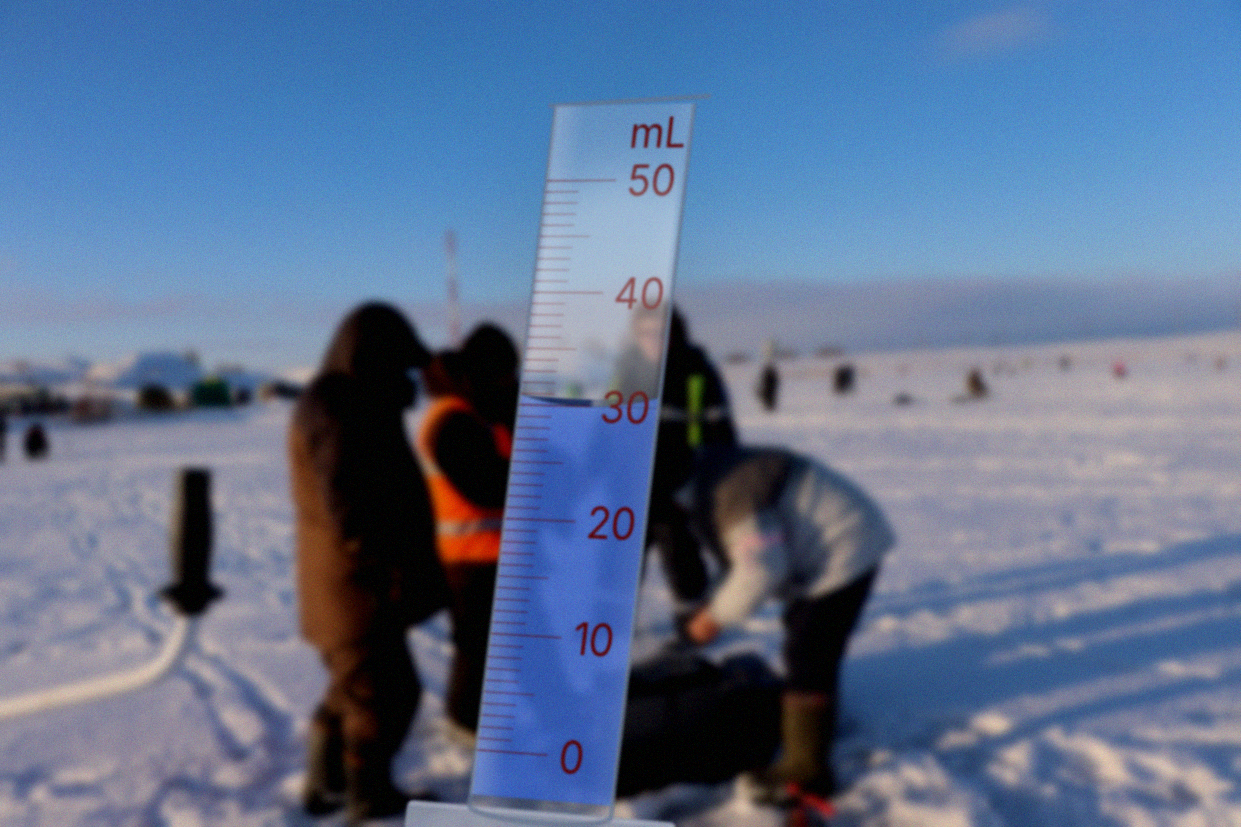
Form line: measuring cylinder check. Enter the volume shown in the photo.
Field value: 30 mL
